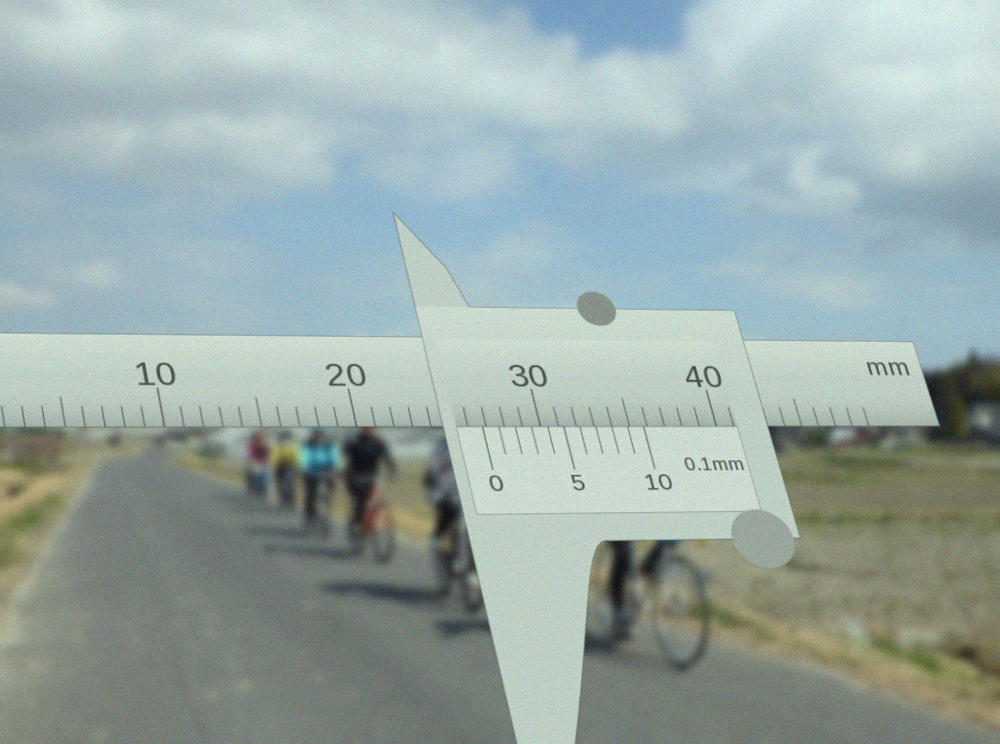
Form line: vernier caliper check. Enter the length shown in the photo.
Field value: 26.8 mm
